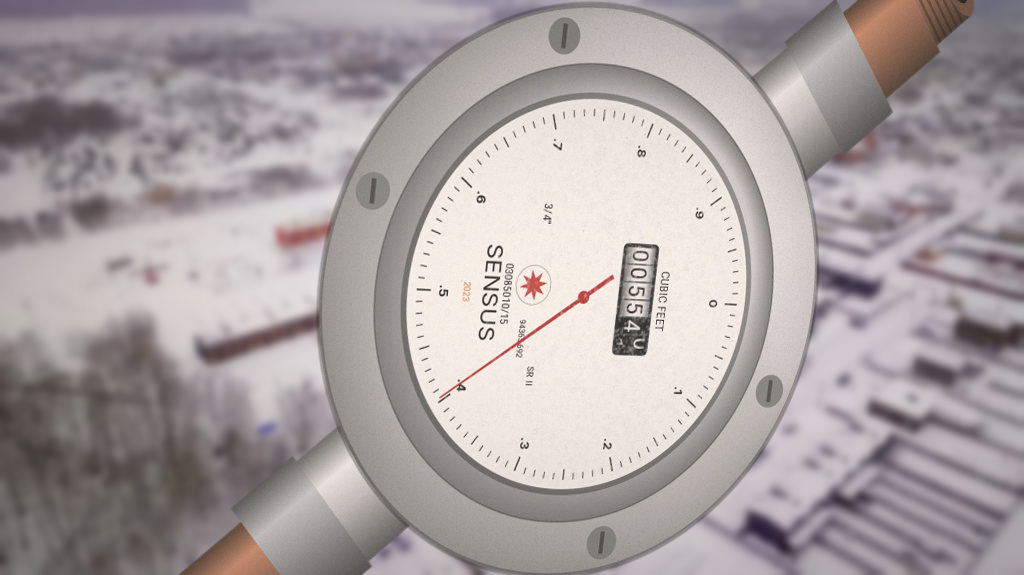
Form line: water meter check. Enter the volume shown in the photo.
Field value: 5540.40 ft³
